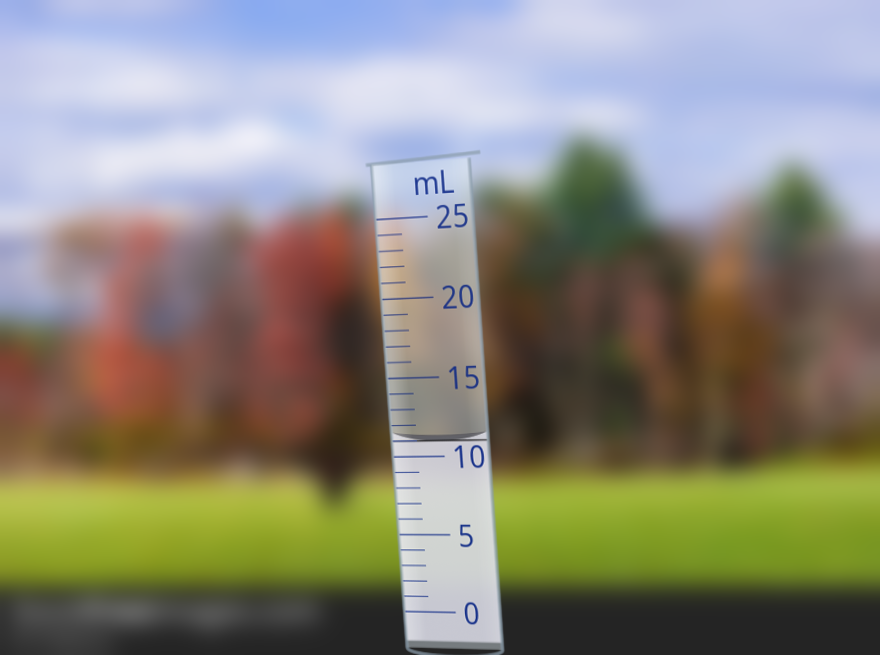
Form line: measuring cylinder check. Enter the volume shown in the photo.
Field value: 11 mL
